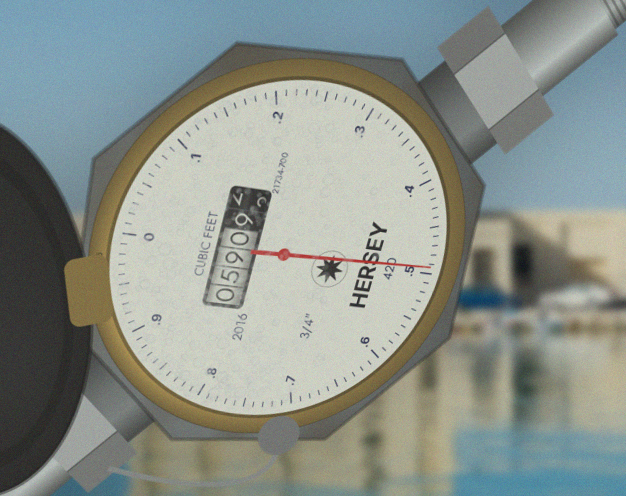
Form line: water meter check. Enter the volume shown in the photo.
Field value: 59092.49 ft³
